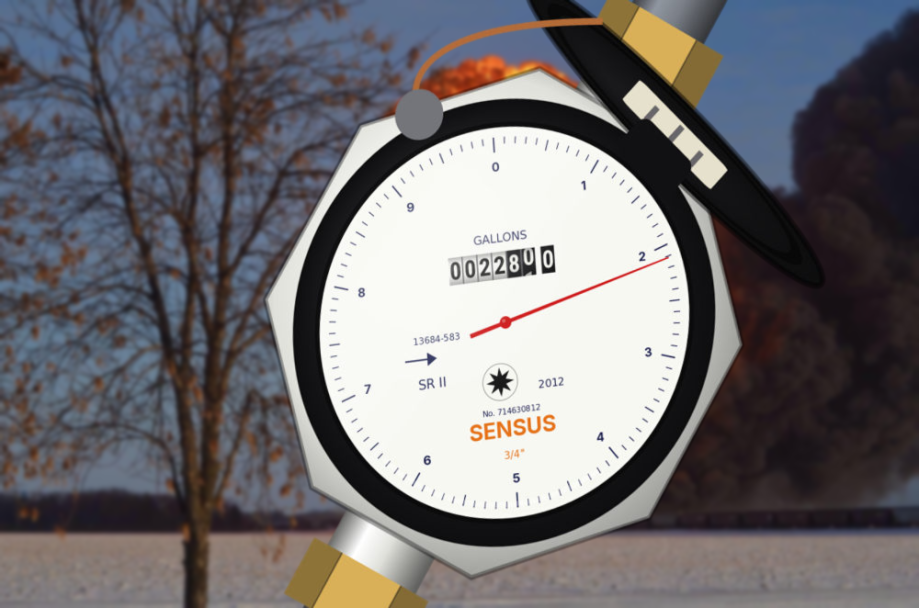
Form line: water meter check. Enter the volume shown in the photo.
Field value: 22802.1 gal
